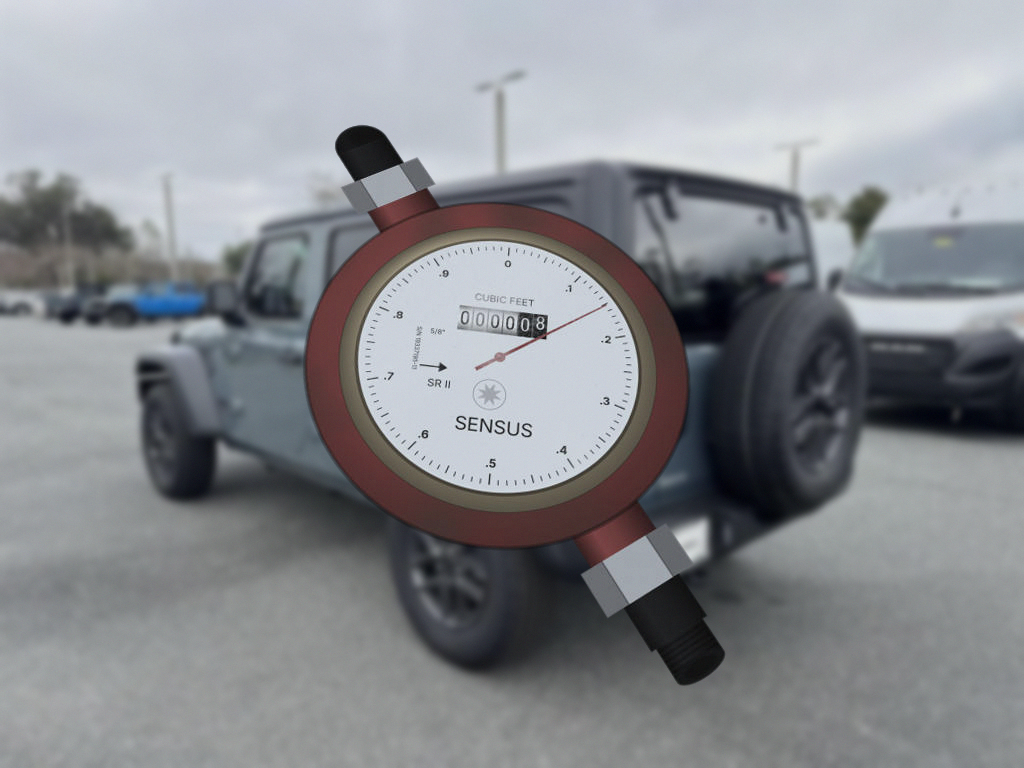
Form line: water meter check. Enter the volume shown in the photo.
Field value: 8.15 ft³
